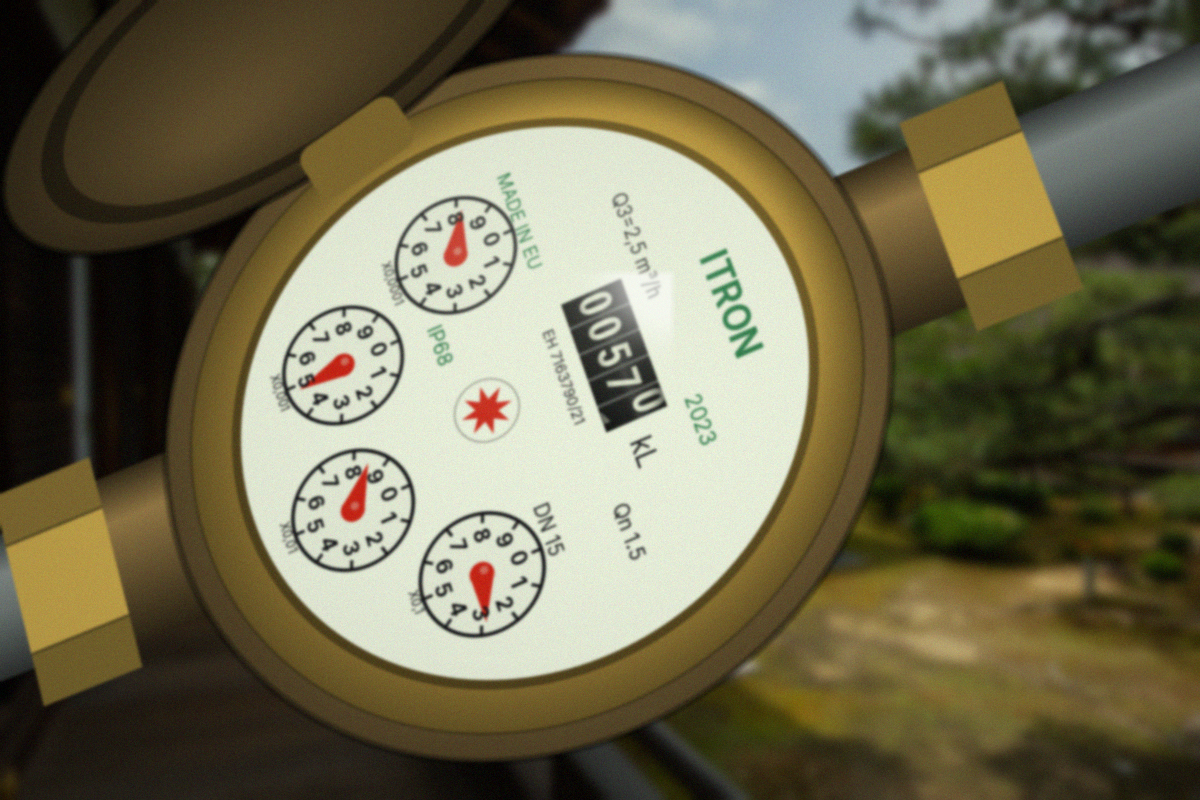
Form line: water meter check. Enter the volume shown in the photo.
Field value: 570.2848 kL
